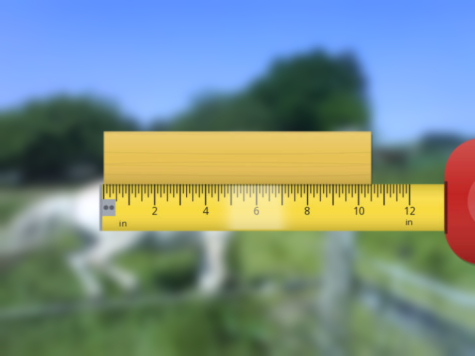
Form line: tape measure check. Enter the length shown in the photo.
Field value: 10.5 in
